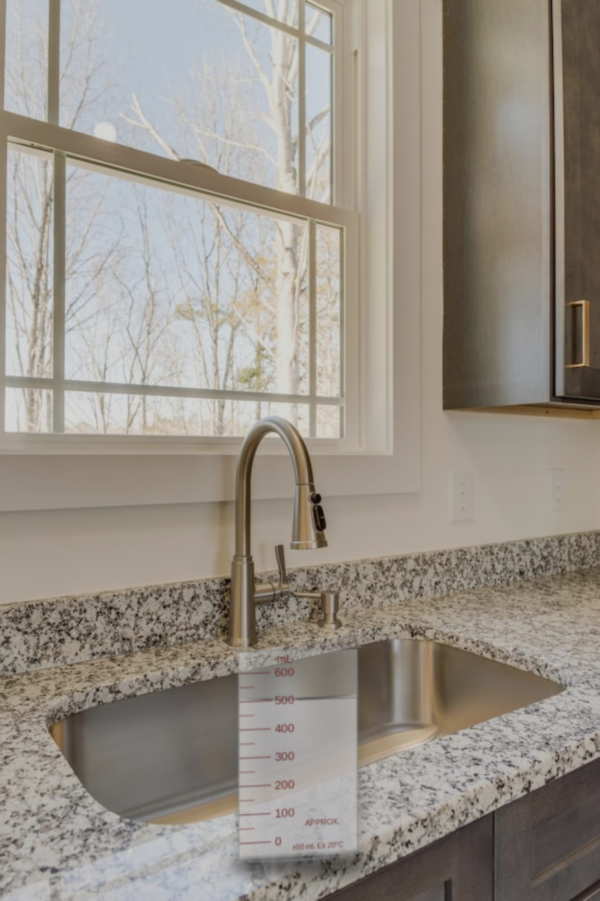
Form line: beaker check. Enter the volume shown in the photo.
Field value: 500 mL
